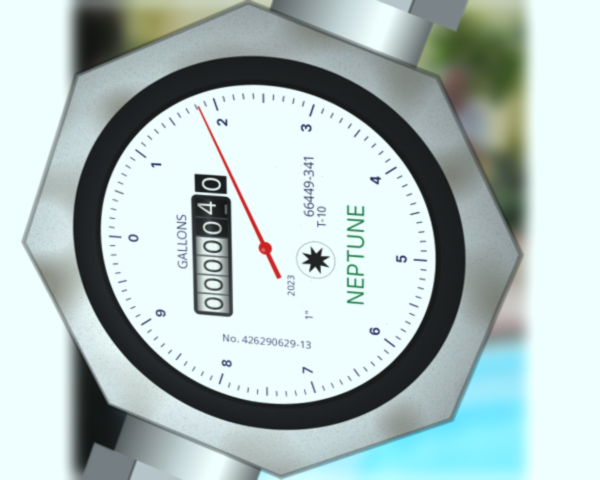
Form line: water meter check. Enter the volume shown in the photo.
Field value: 41.8 gal
